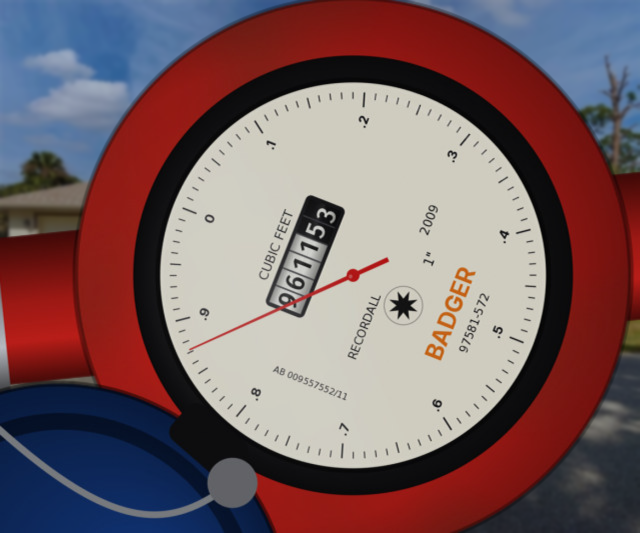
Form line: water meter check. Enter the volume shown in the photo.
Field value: 961152.87 ft³
